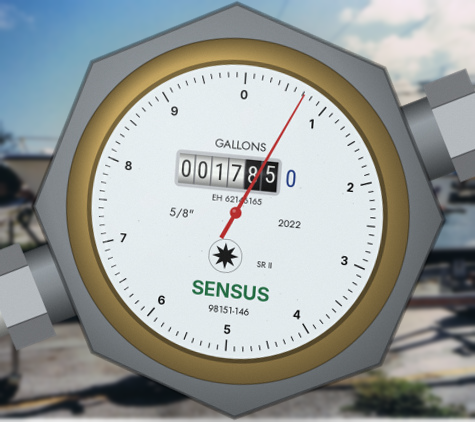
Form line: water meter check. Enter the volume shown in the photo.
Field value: 17850.7 gal
